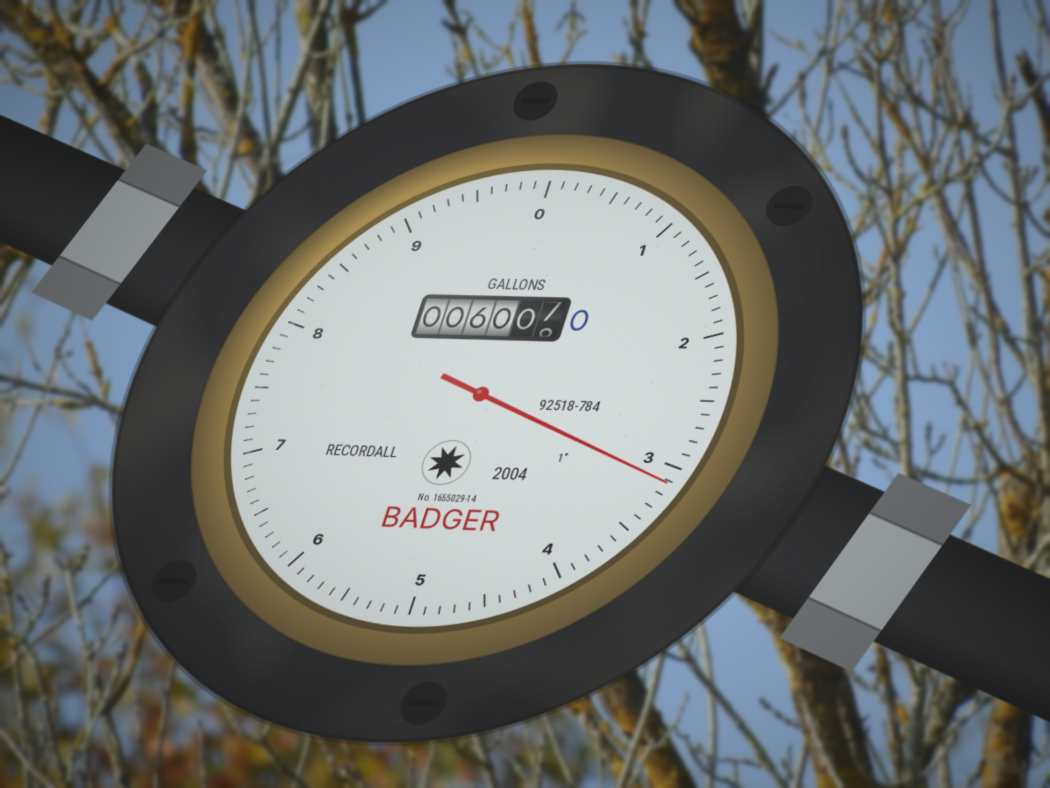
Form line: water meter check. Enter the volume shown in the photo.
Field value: 60073.1 gal
